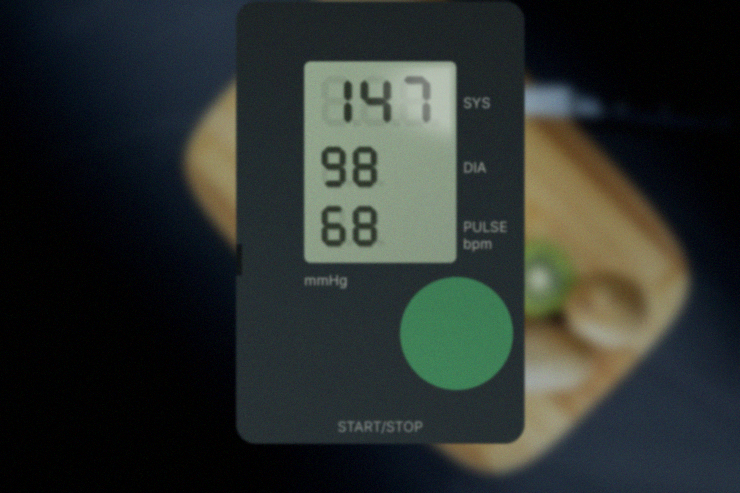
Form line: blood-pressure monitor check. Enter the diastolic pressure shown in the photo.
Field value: 98 mmHg
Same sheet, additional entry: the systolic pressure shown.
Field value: 147 mmHg
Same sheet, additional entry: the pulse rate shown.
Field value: 68 bpm
